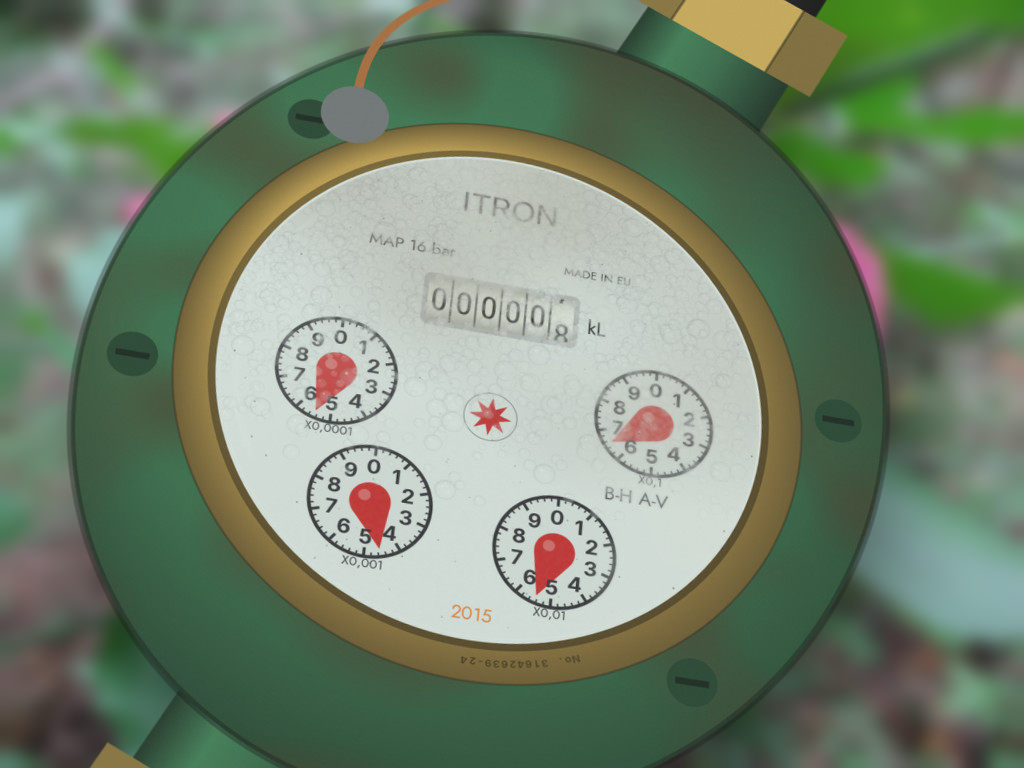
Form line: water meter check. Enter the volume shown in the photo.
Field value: 7.6545 kL
